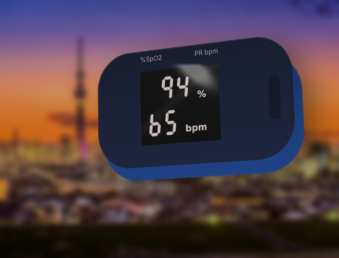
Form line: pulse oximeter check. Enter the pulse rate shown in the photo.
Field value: 65 bpm
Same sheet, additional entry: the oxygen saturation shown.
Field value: 94 %
